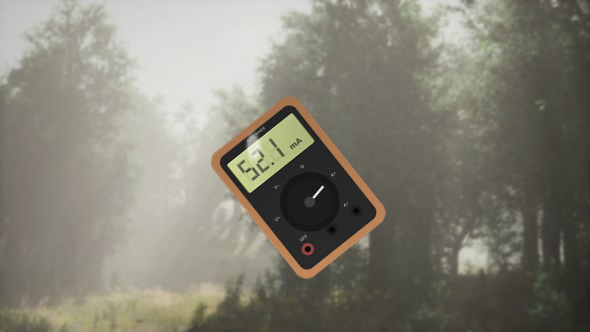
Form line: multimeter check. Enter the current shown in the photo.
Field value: 52.1 mA
